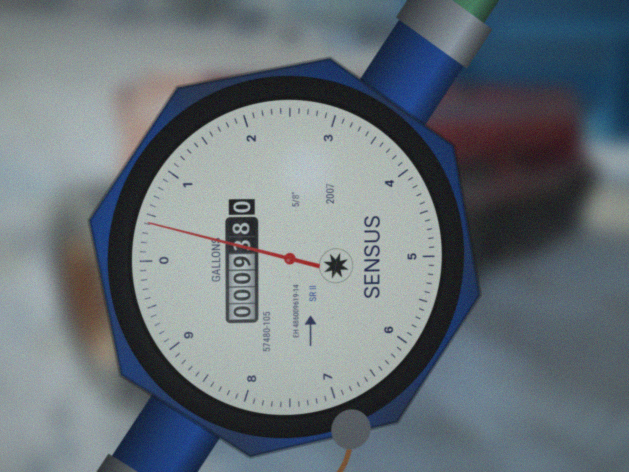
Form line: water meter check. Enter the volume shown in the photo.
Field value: 9380.4 gal
